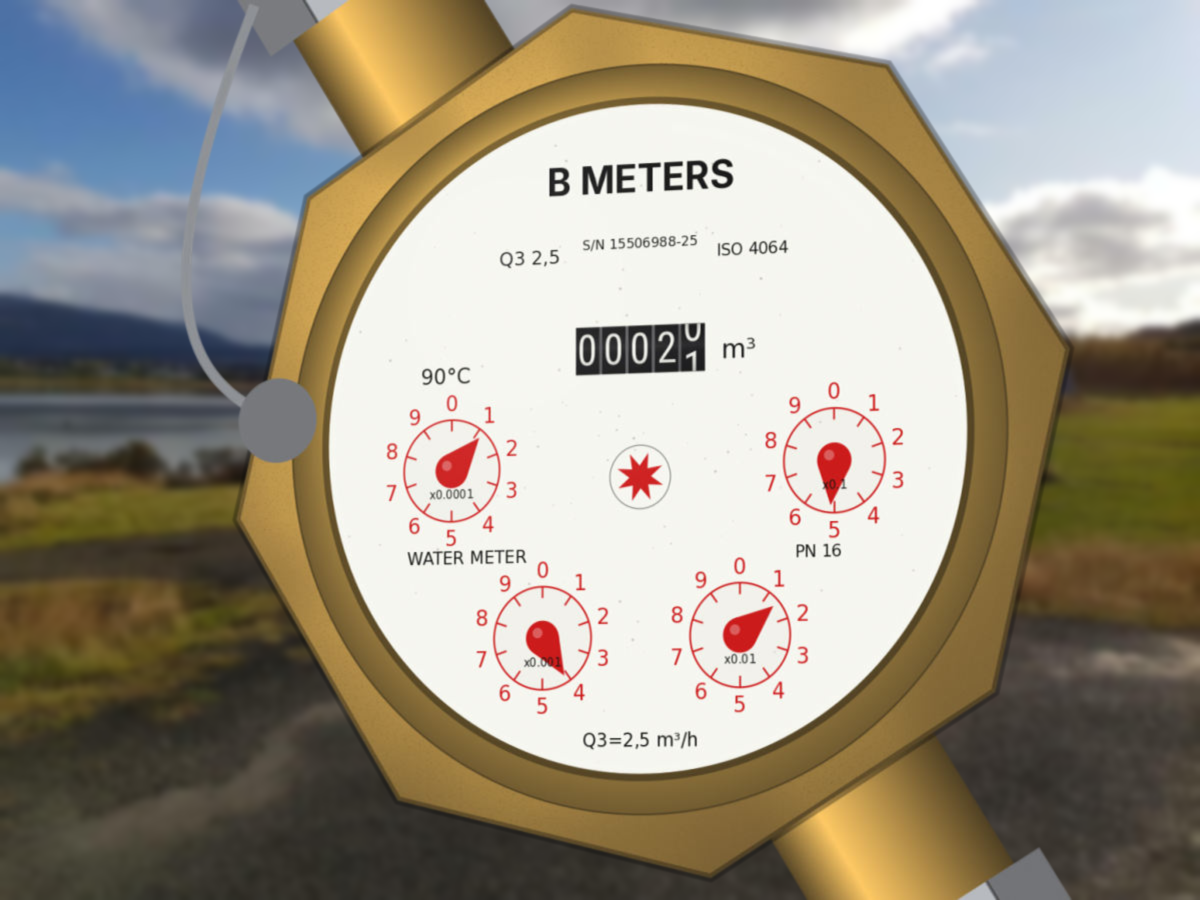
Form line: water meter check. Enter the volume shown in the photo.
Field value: 20.5141 m³
